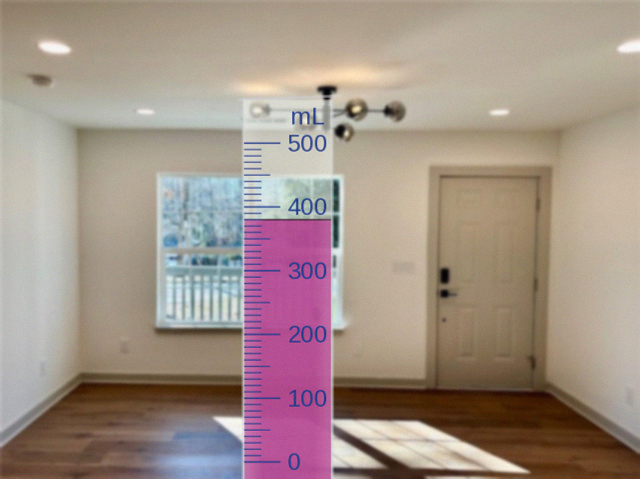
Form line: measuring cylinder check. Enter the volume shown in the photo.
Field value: 380 mL
